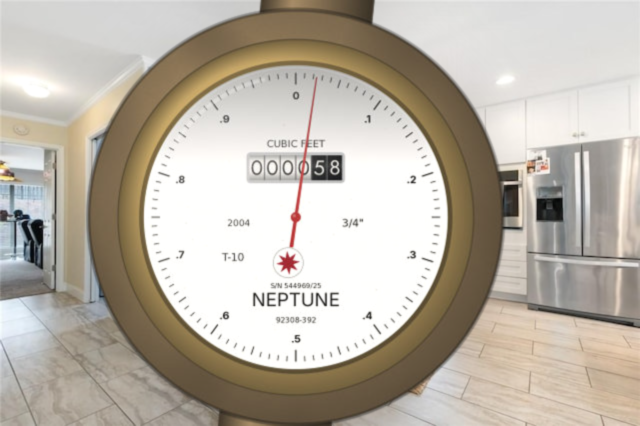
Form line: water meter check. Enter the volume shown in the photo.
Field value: 58.02 ft³
